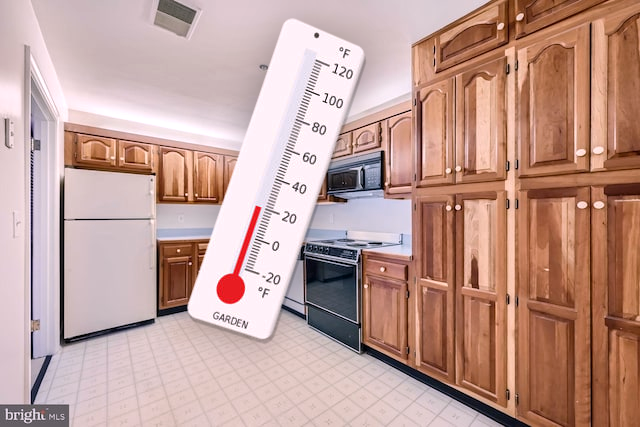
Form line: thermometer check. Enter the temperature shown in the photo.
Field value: 20 °F
